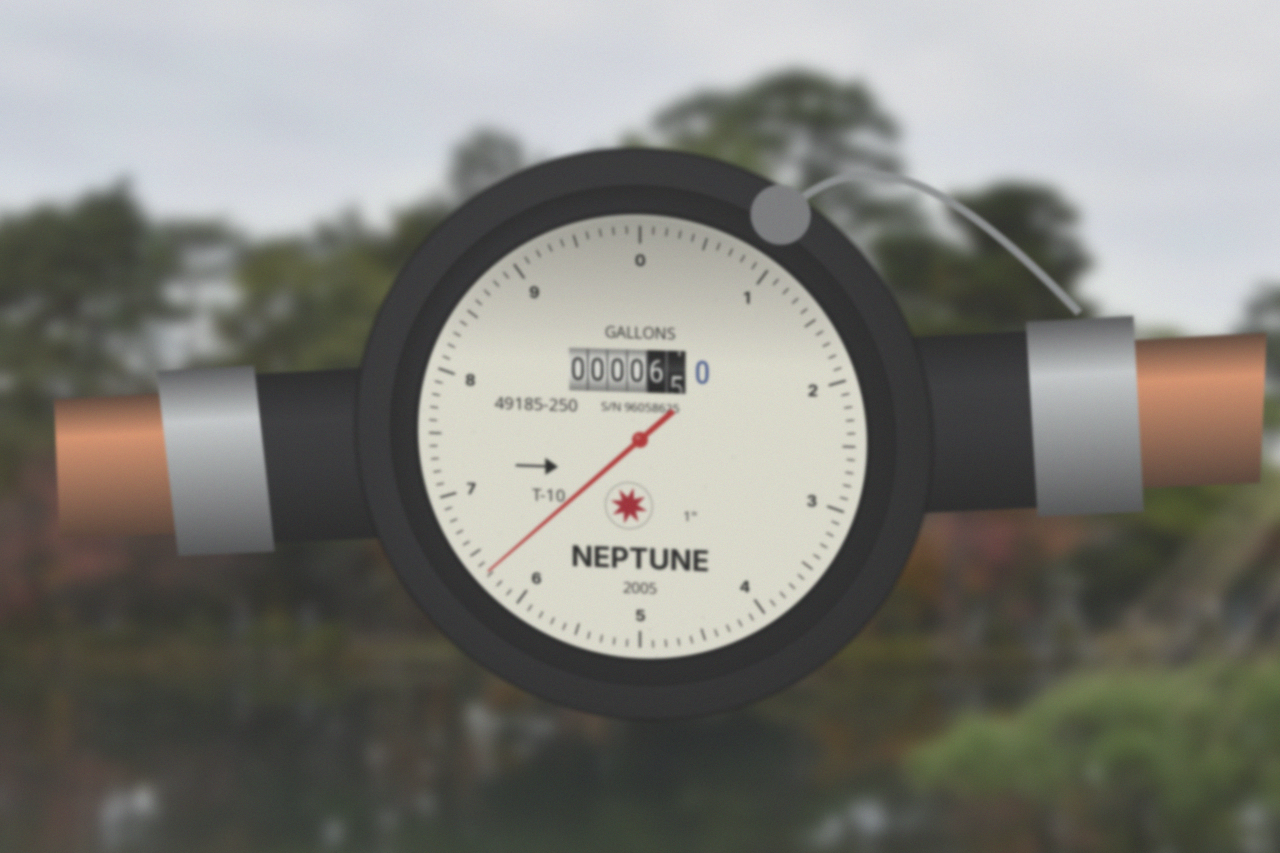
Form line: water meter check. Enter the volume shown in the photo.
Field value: 646.3 gal
